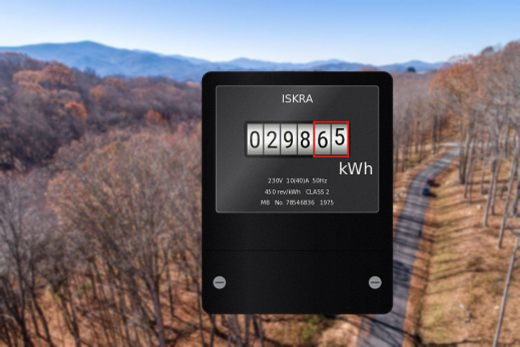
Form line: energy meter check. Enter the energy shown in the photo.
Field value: 298.65 kWh
